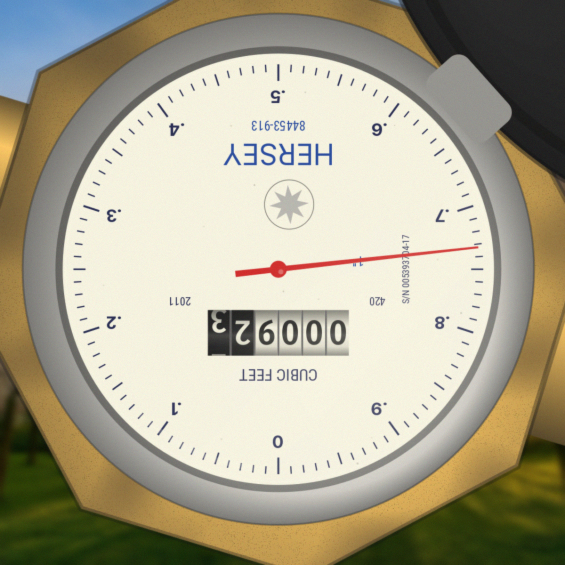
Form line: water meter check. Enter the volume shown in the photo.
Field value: 922.73 ft³
